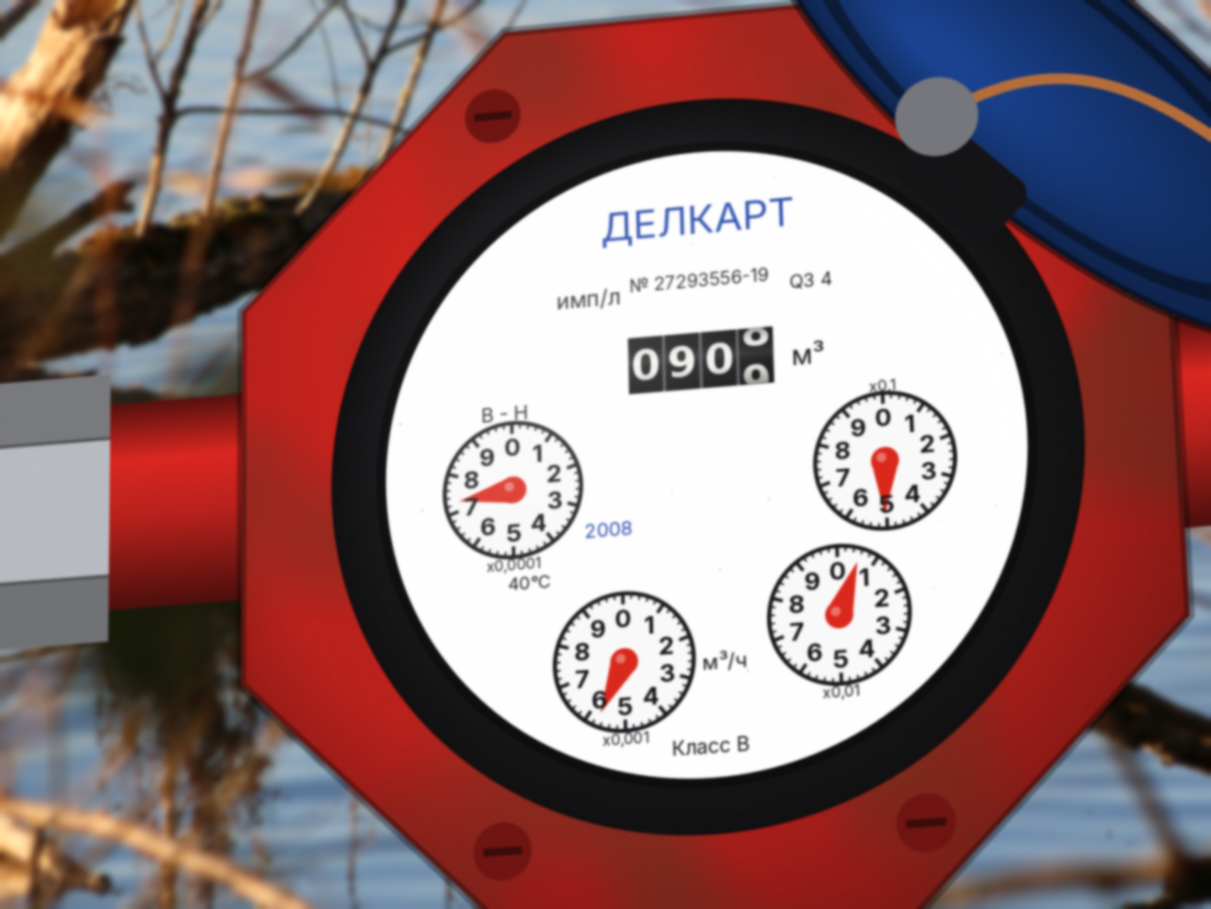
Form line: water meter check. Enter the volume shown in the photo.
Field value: 908.5057 m³
